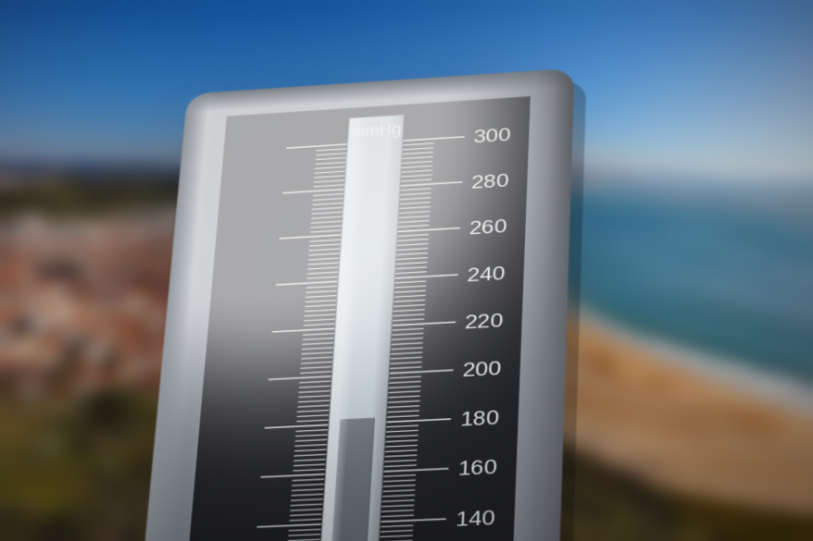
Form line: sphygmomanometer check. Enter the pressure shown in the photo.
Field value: 182 mmHg
